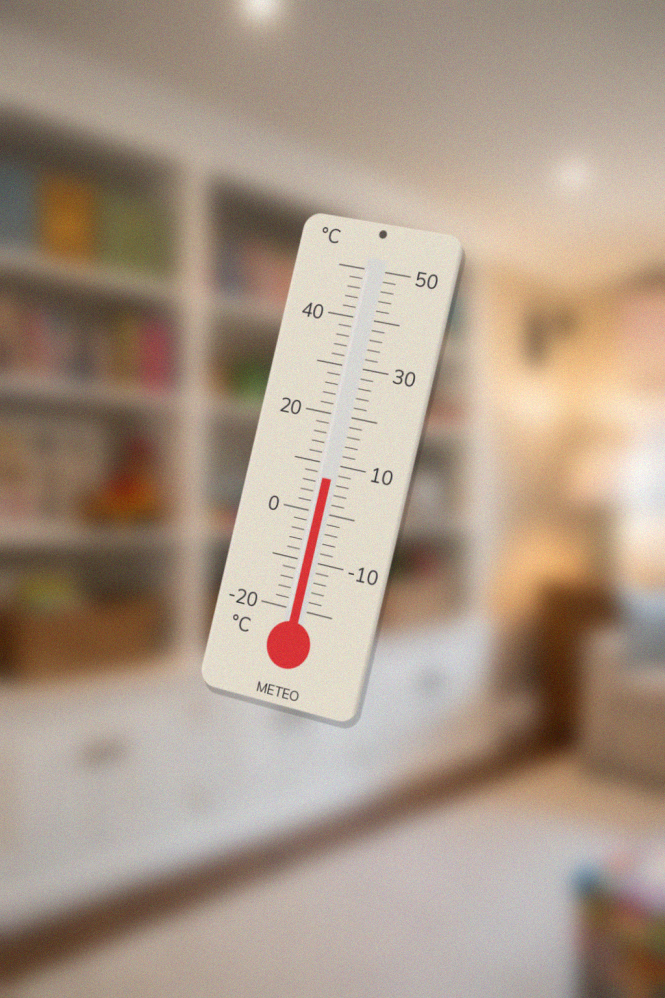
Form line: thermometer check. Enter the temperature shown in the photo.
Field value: 7 °C
